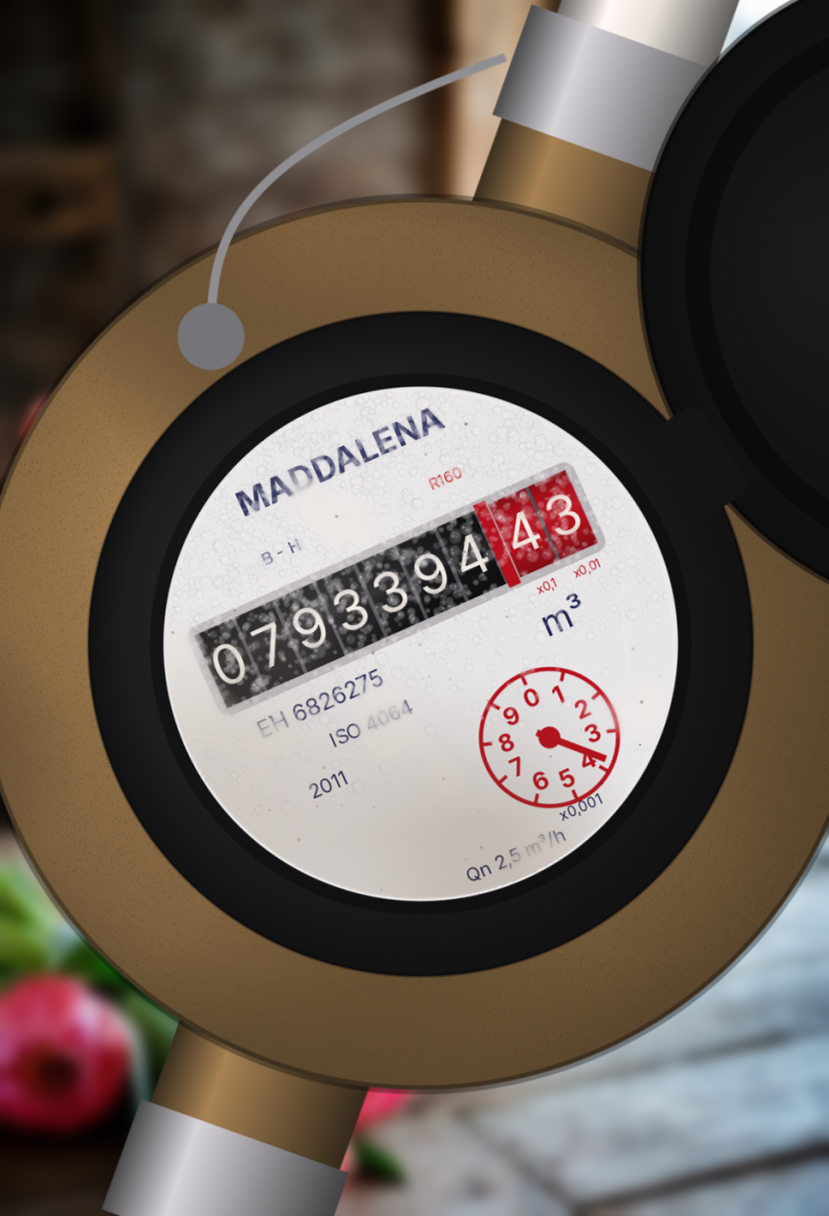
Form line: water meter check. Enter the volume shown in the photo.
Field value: 793394.433 m³
